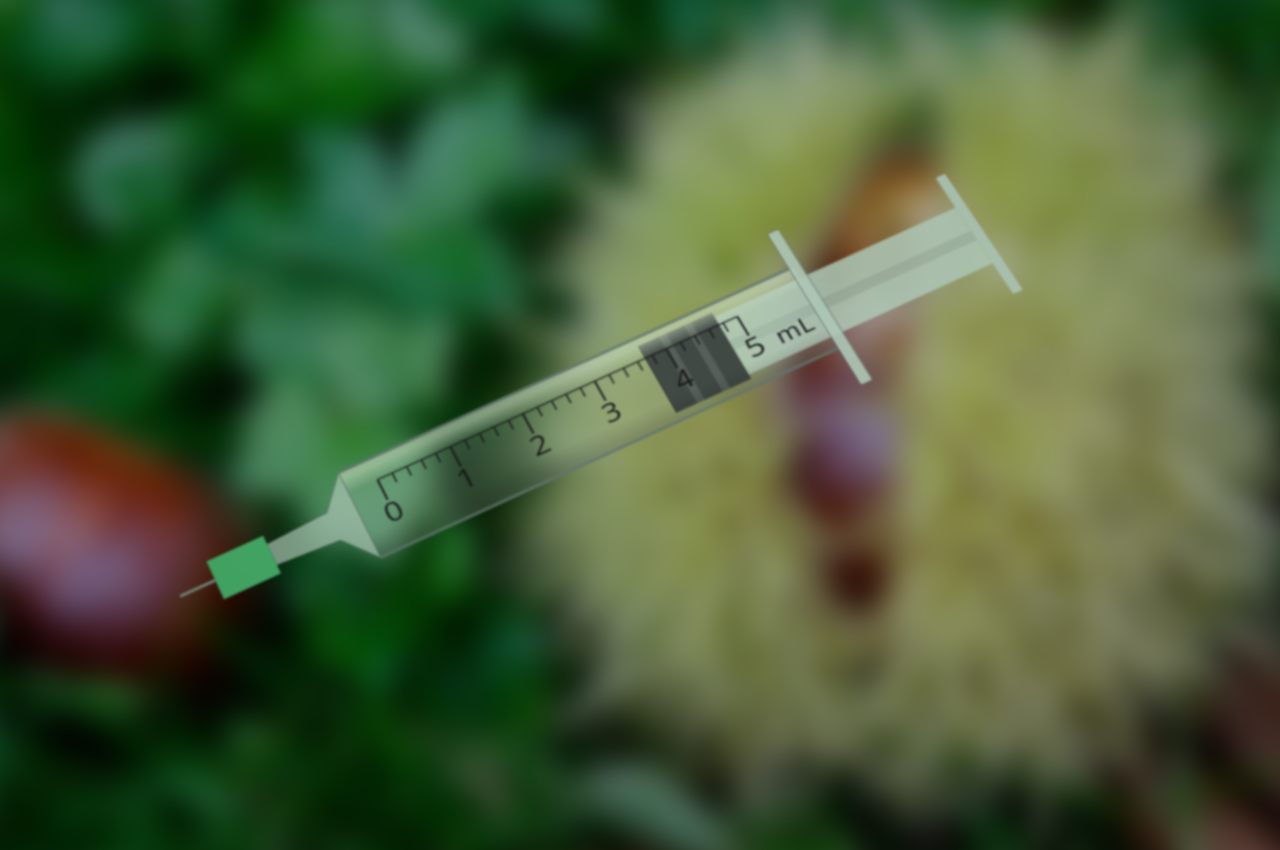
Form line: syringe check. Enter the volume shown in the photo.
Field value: 3.7 mL
